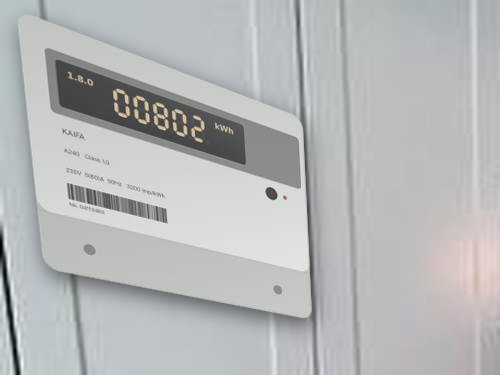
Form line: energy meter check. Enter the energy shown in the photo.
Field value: 802 kWh
